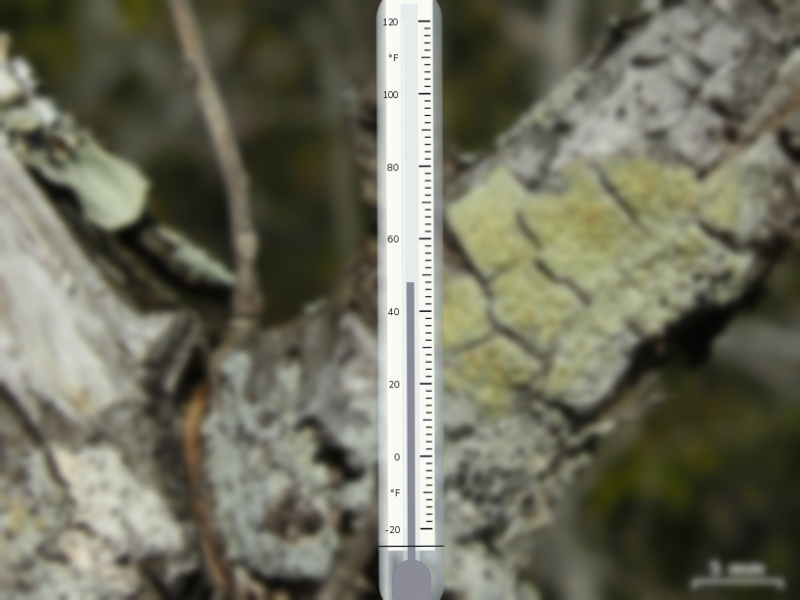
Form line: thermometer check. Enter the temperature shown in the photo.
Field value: 48 °F
